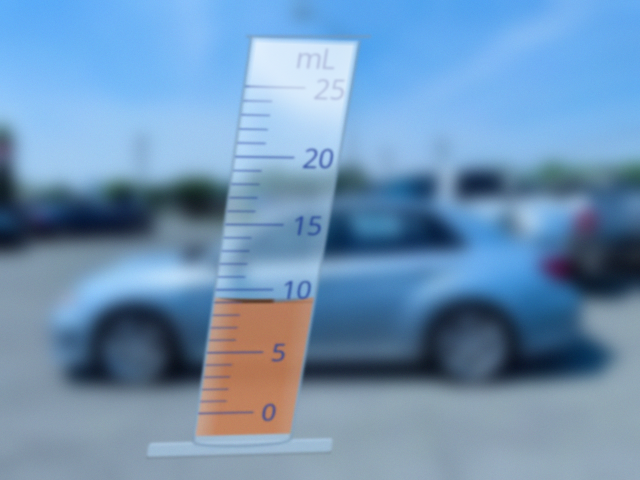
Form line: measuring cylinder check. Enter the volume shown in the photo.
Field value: 9 mL
